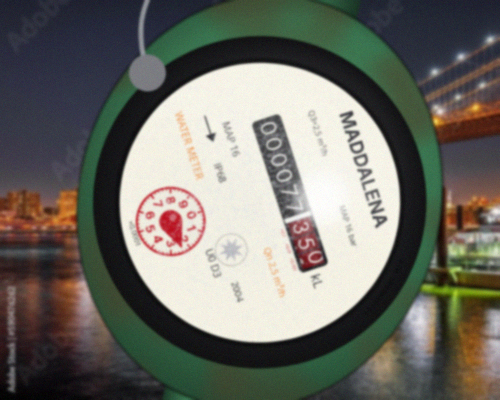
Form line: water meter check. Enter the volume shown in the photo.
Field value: 77.3502 kL
